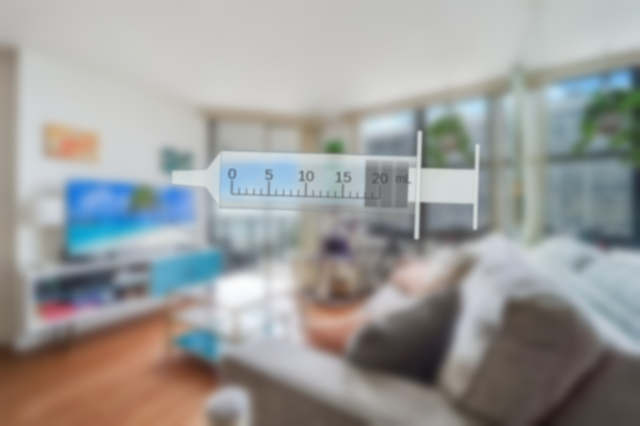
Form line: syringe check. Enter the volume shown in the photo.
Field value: 18 mL
